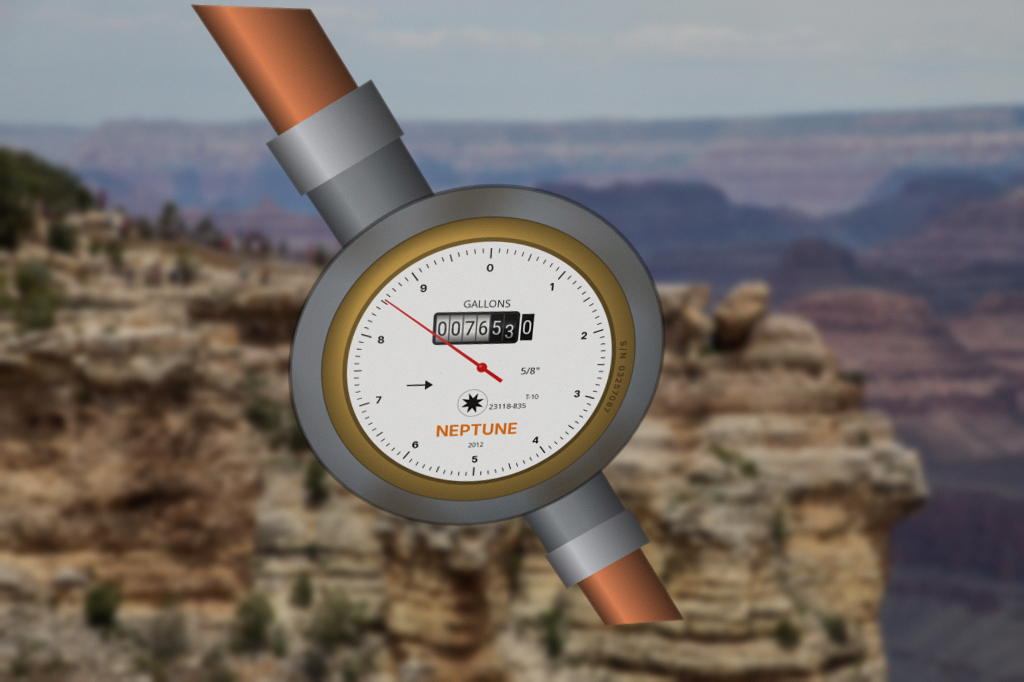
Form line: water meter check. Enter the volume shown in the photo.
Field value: 76528.5 gal
